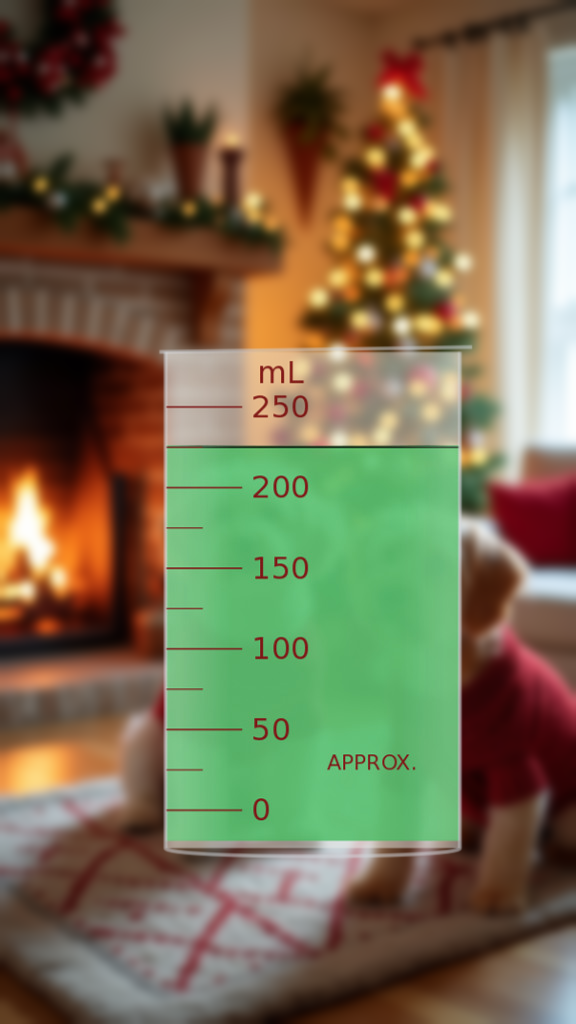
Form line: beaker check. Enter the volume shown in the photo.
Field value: 225 mL
